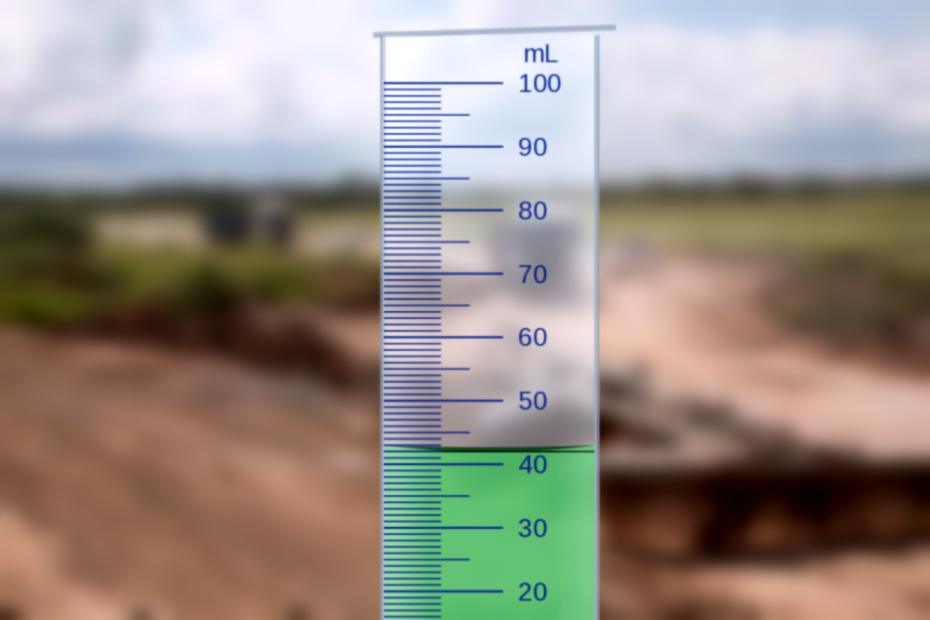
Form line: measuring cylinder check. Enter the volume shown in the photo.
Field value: 42 mL
